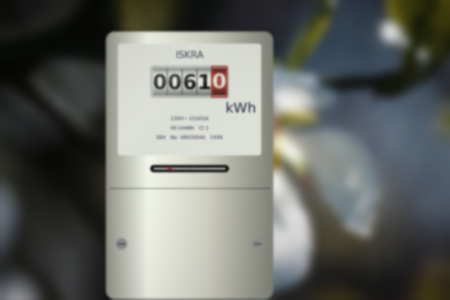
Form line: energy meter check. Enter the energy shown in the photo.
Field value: 61.0 kWh
